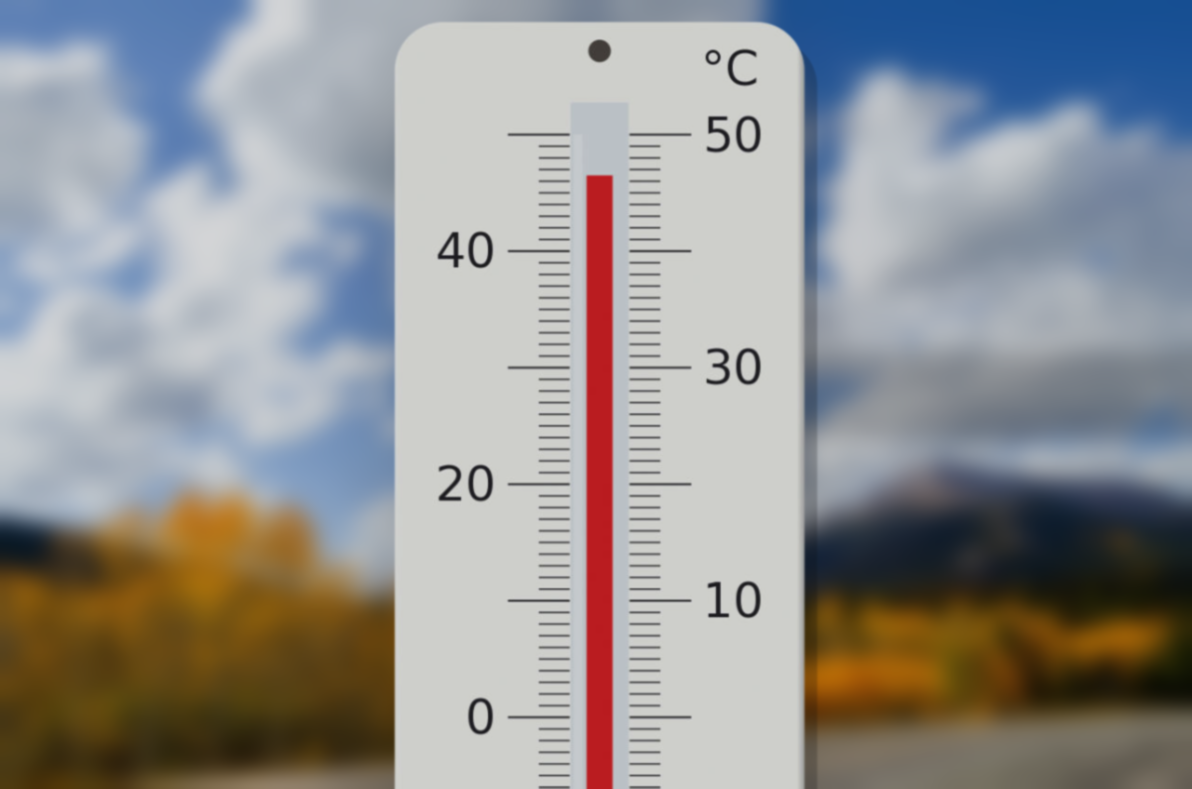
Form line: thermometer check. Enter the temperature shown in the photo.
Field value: 46.5 °C
